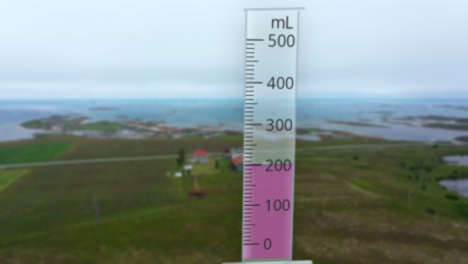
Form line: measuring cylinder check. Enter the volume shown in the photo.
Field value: 200 mL
